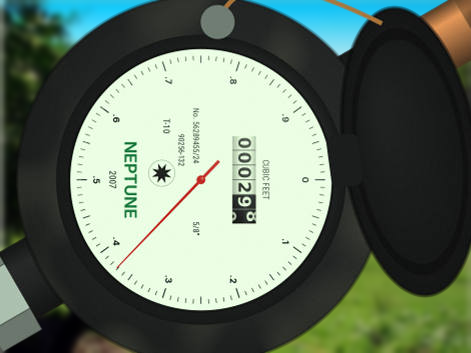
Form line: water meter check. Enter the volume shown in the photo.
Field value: 298.37 ft³
